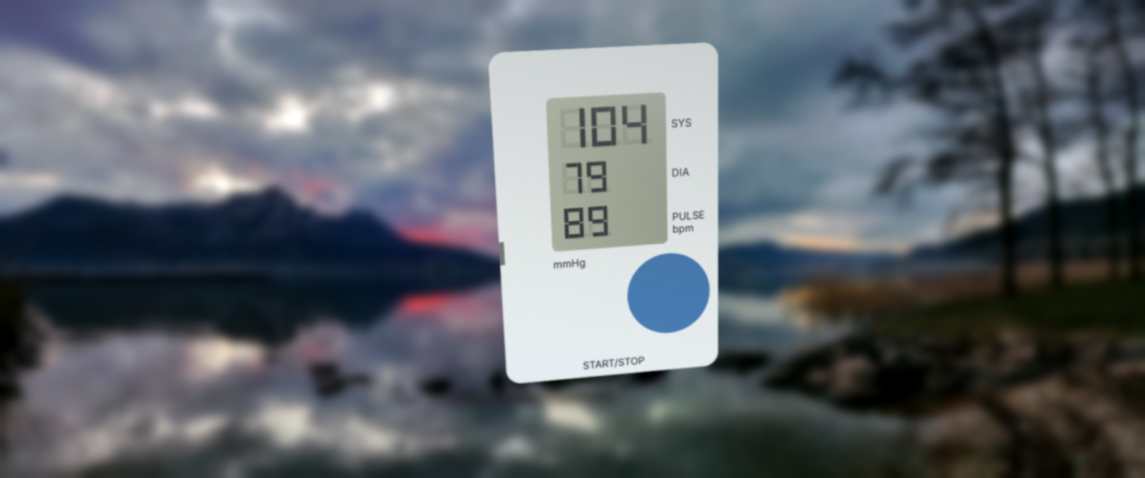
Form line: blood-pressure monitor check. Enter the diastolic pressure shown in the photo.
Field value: 79 mmHg
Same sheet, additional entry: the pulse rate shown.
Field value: 89 bpm
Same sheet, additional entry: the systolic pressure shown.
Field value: 104 mmHg
